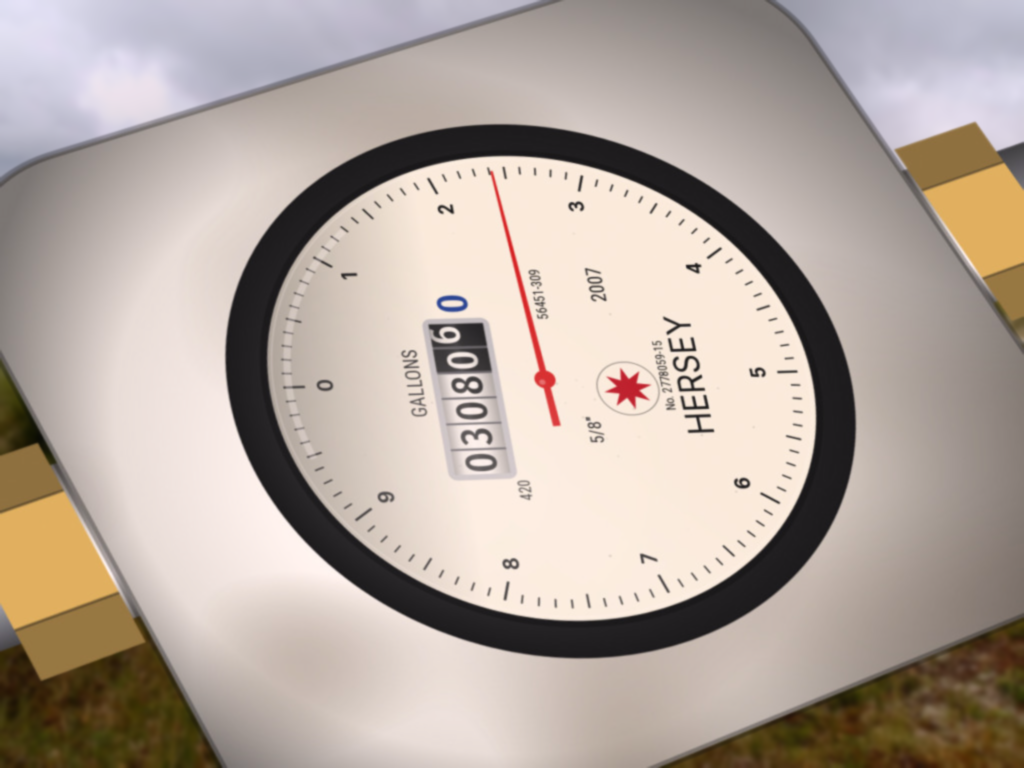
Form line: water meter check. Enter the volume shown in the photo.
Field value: 308062.4 gal
